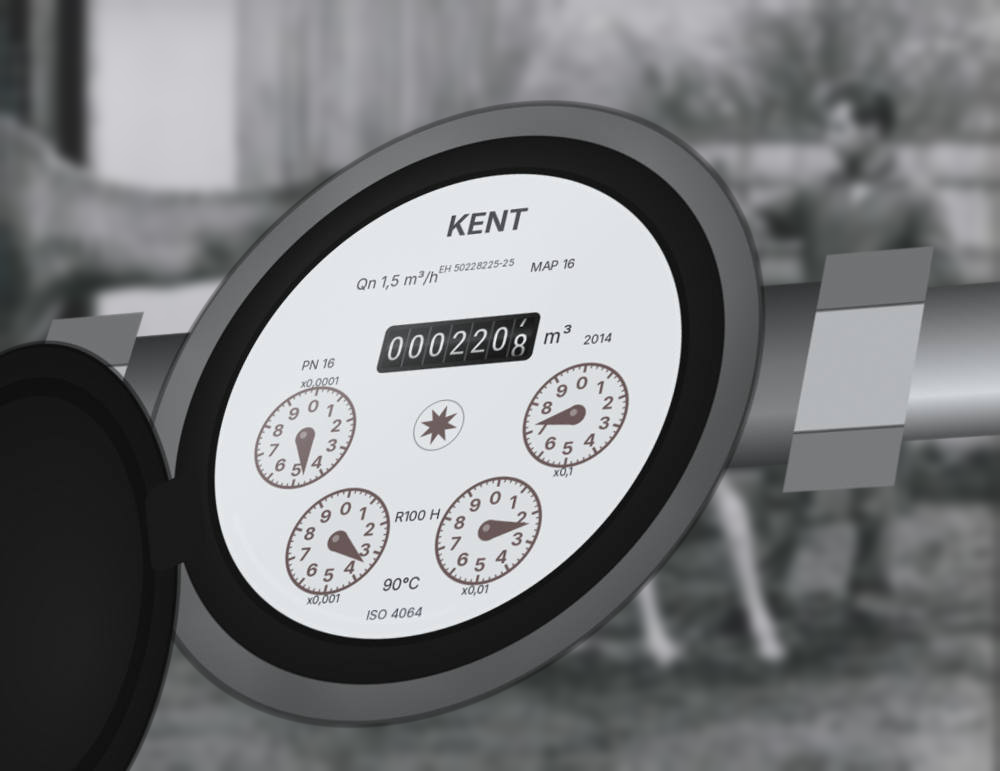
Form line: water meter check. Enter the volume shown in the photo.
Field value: 2207.7234 m³
